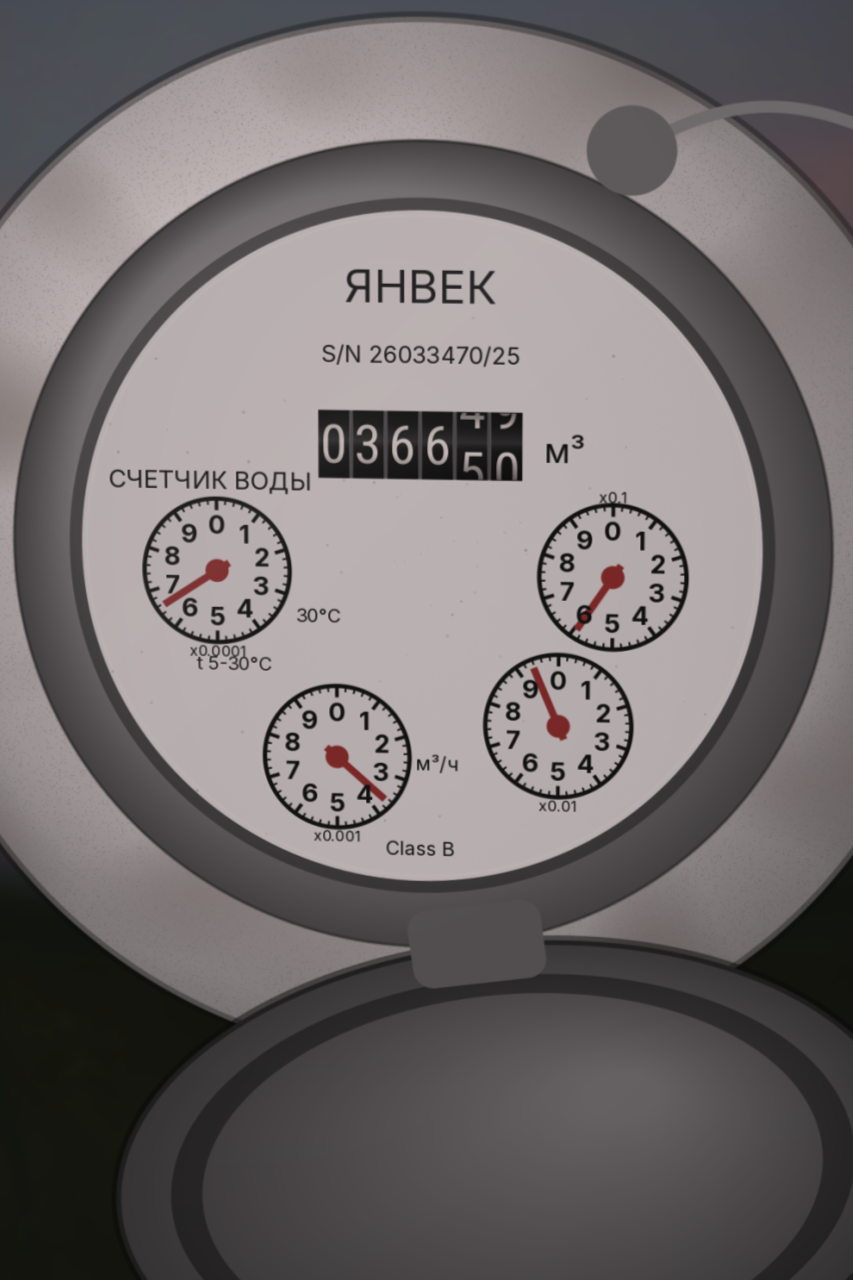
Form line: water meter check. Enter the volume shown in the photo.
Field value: 36649.5936 m³
